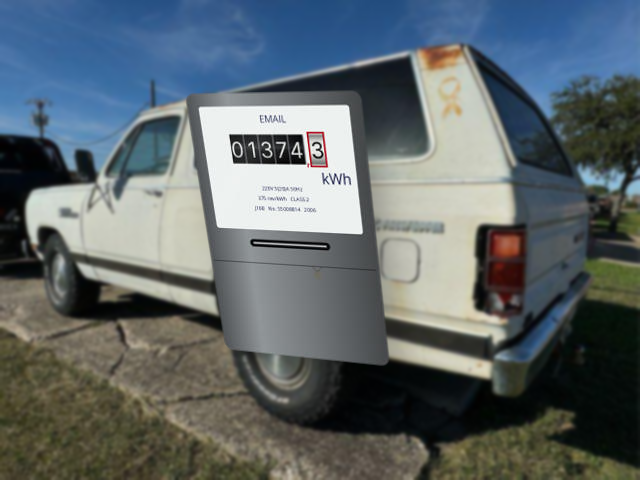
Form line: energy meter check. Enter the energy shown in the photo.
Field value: 1374.3 kWh
